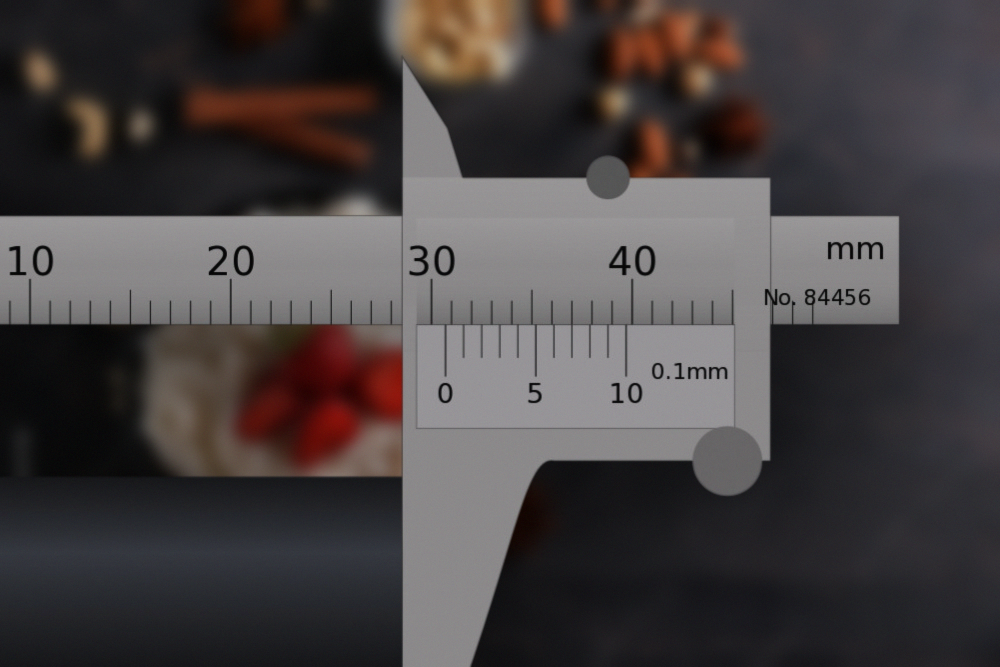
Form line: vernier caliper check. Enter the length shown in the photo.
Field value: 30.7 mm
